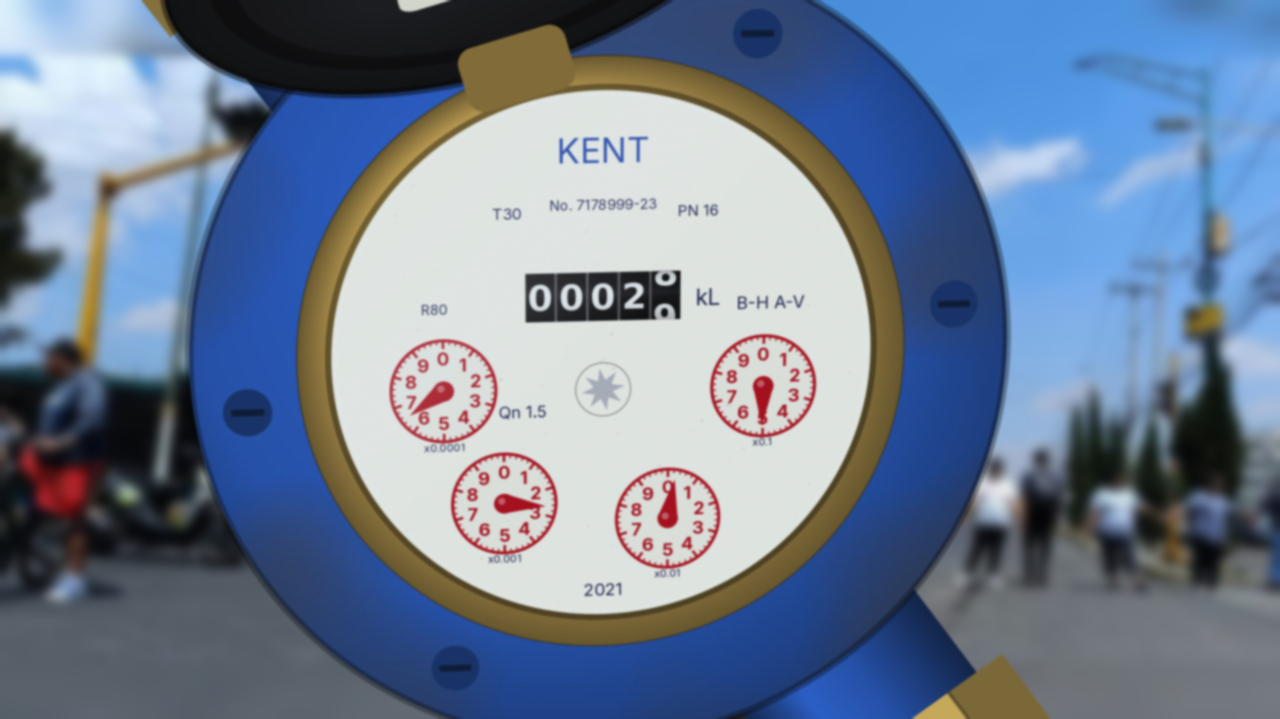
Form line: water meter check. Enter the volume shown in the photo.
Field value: 28.5026 kL
